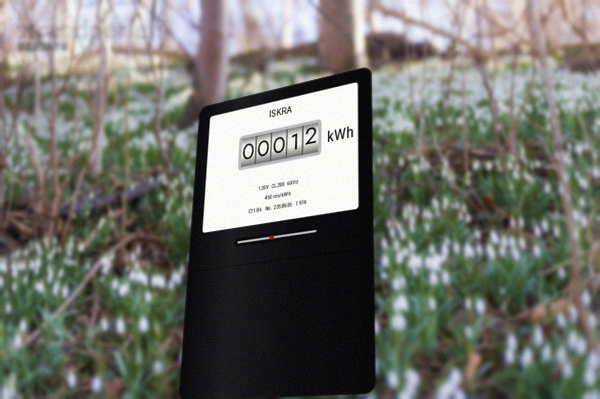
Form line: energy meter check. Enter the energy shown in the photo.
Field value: 12 kWh
